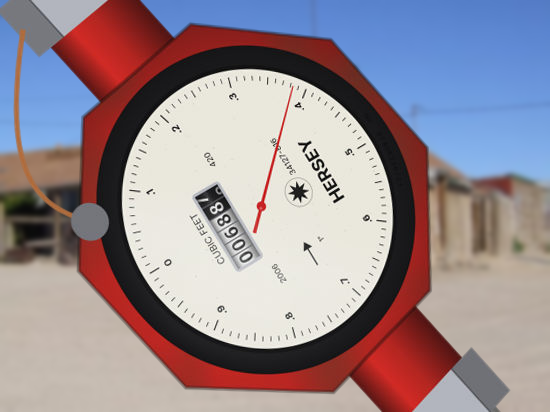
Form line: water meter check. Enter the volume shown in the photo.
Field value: 6887.38 ft³
